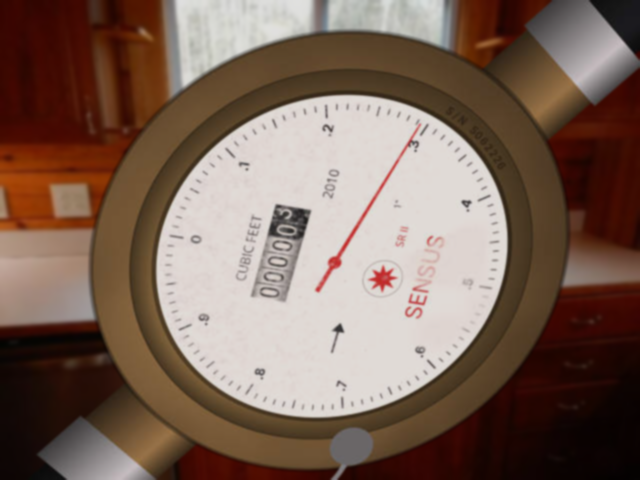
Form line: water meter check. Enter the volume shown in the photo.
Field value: 3.29 ft³
